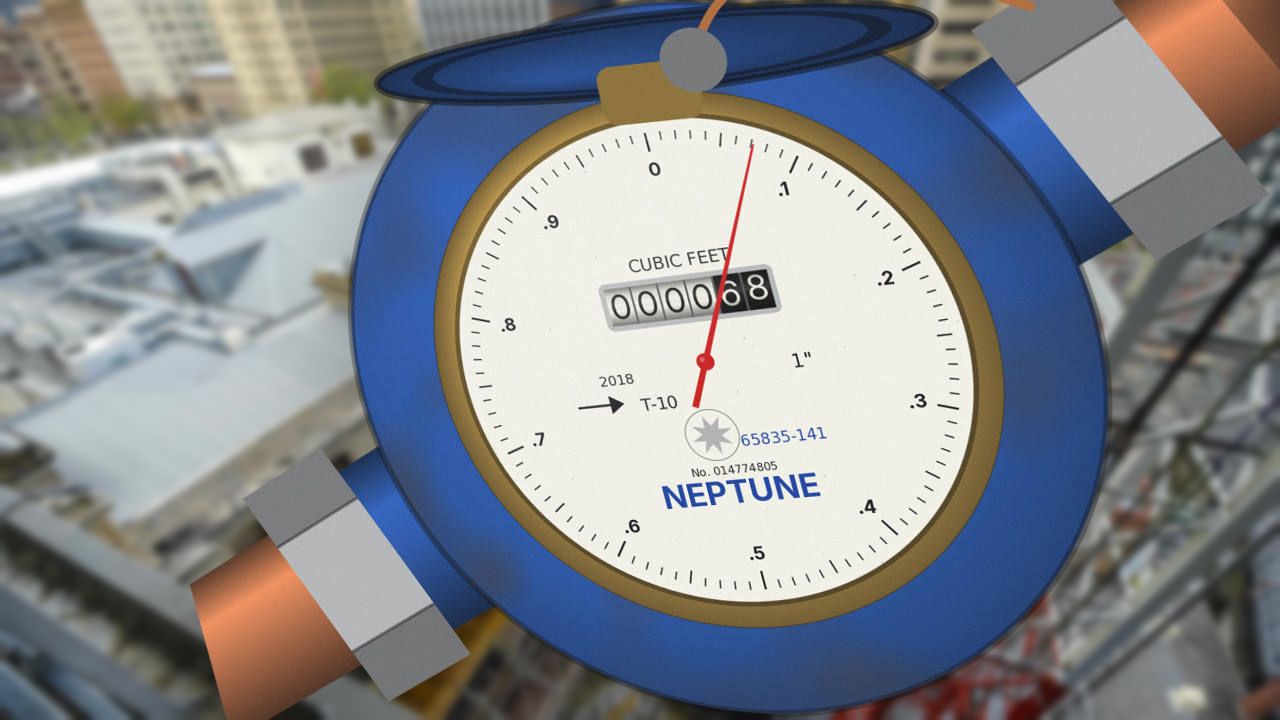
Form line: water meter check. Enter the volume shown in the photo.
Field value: 68.07 ft³
